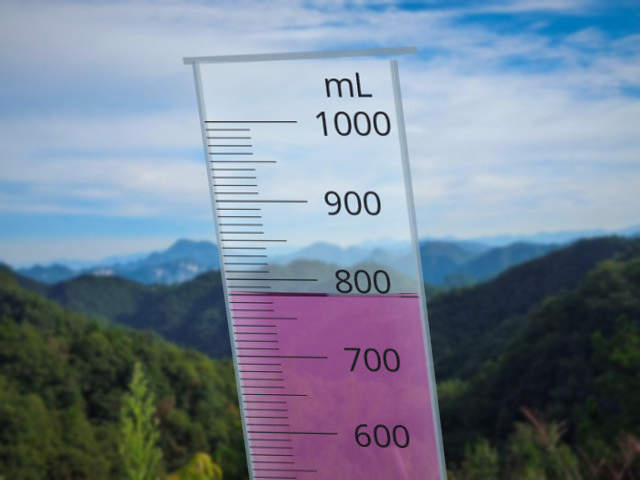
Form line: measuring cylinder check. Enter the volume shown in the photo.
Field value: 780 mL
